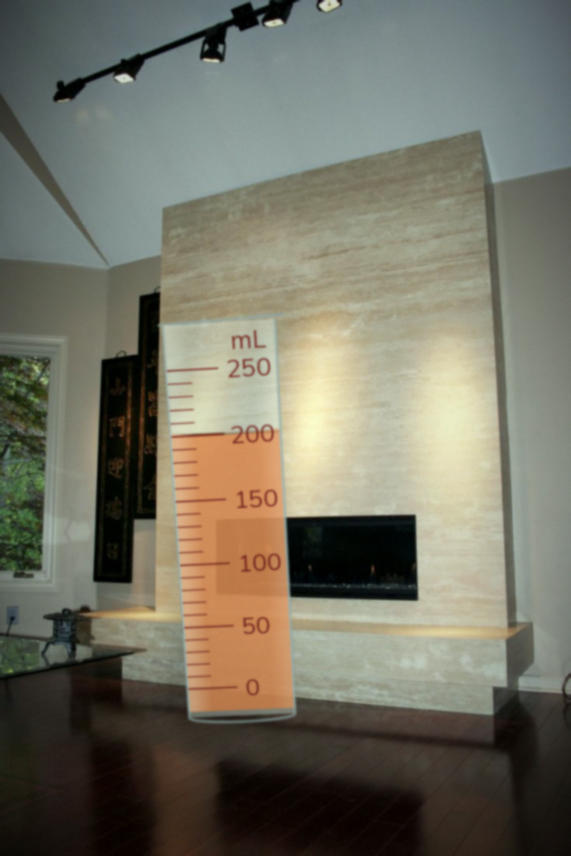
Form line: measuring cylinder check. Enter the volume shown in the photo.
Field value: 200 mL
